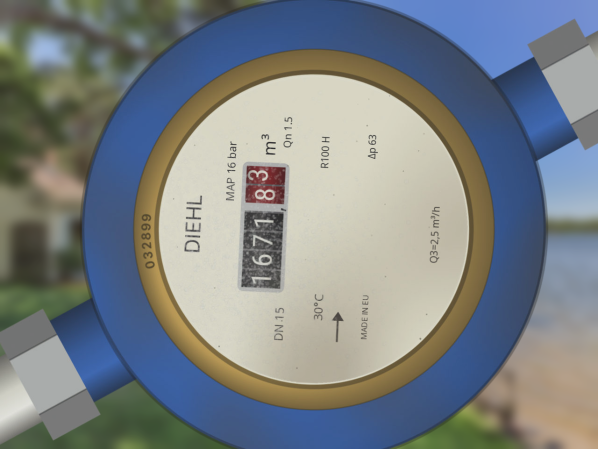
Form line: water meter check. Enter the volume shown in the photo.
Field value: 1671.83 m³
